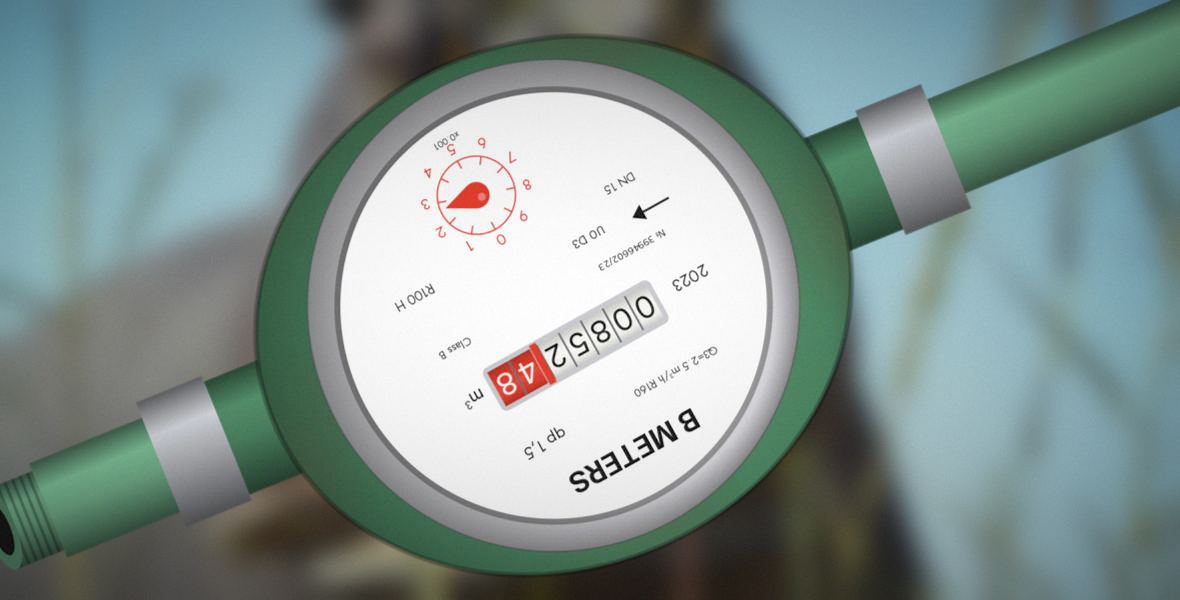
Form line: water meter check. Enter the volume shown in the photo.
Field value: 852.482 m³
